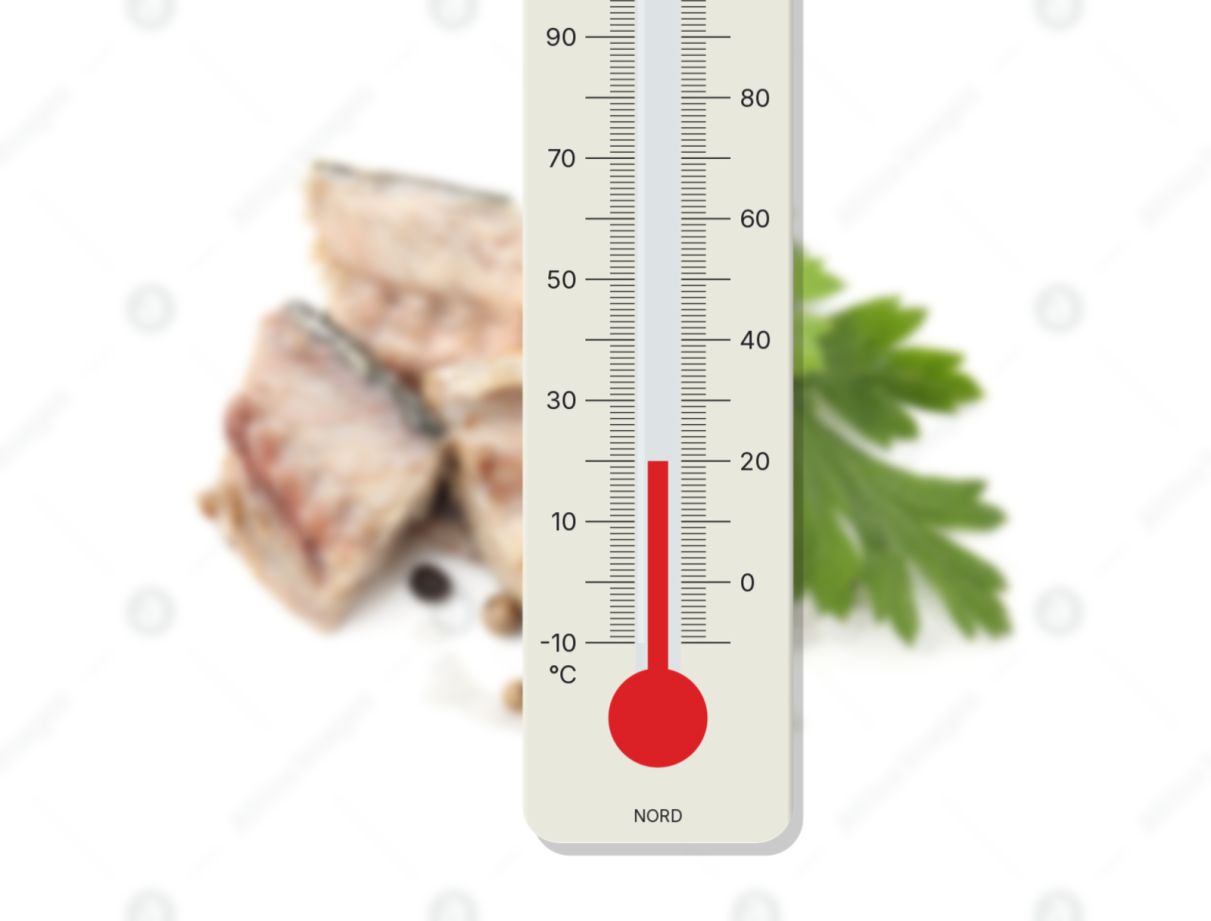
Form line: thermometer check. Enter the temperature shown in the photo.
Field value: 20 °C
